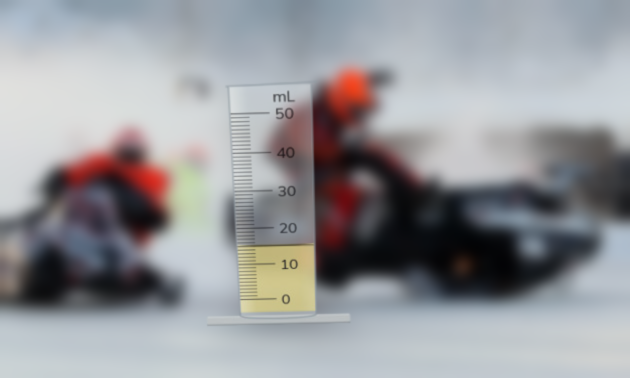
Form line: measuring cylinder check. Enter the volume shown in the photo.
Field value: 15 mL
